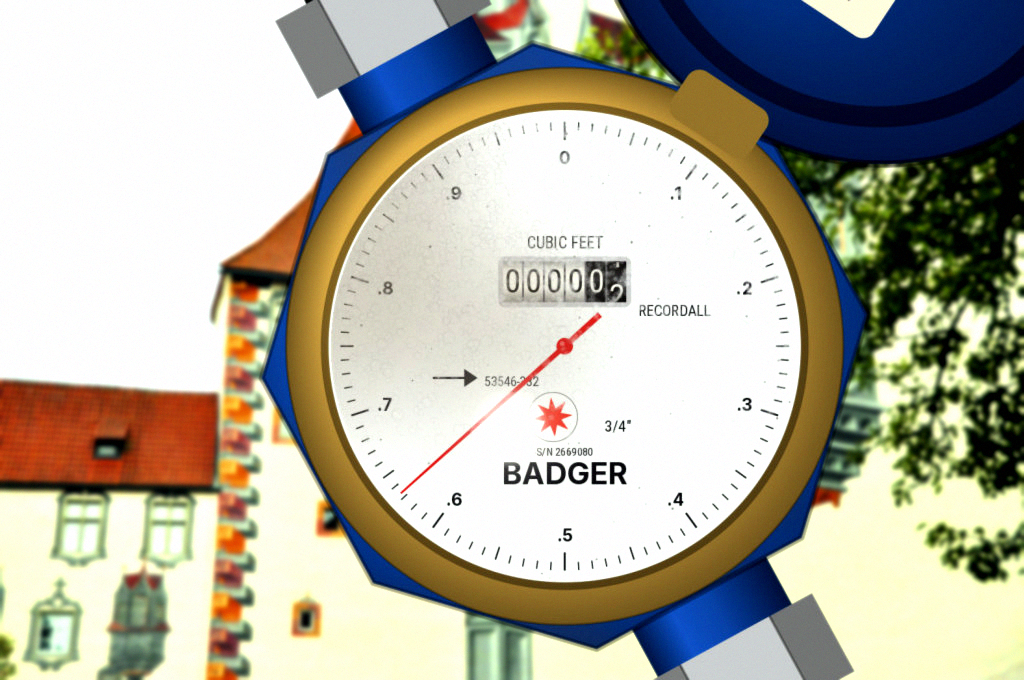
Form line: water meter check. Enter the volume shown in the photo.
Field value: 1.63 ft³
